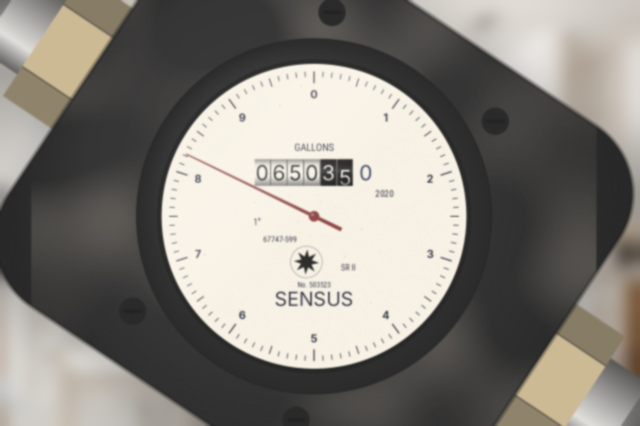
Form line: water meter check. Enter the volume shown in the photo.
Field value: 650348.2 gal
